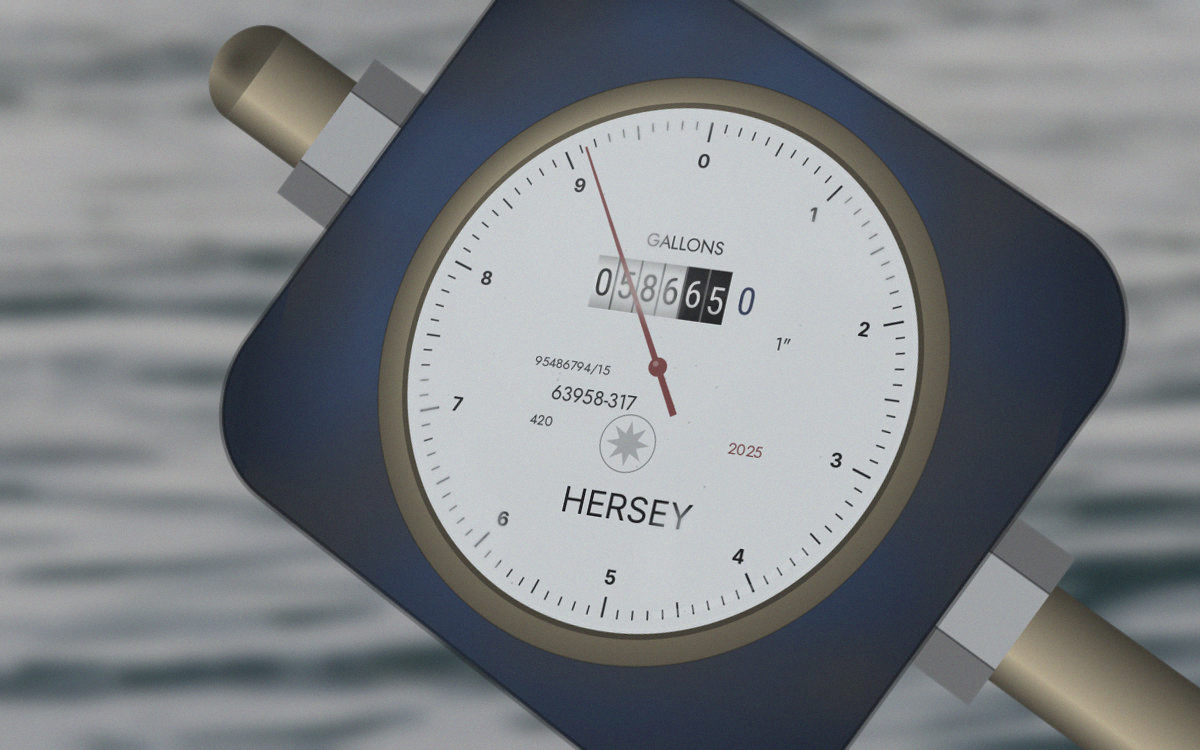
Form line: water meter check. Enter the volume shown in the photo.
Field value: 586649.1 gal
